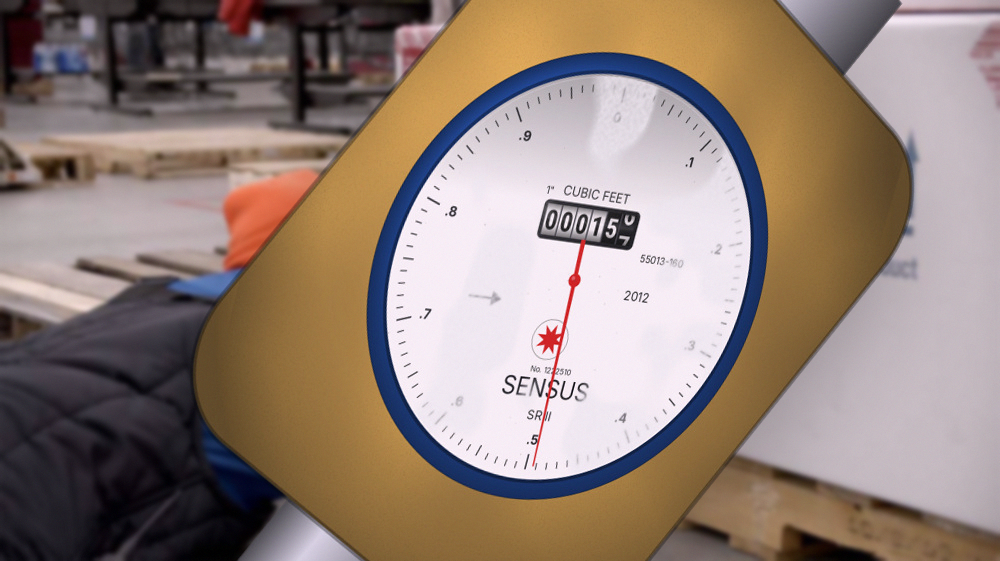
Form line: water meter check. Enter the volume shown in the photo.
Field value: 156.49 ft³
